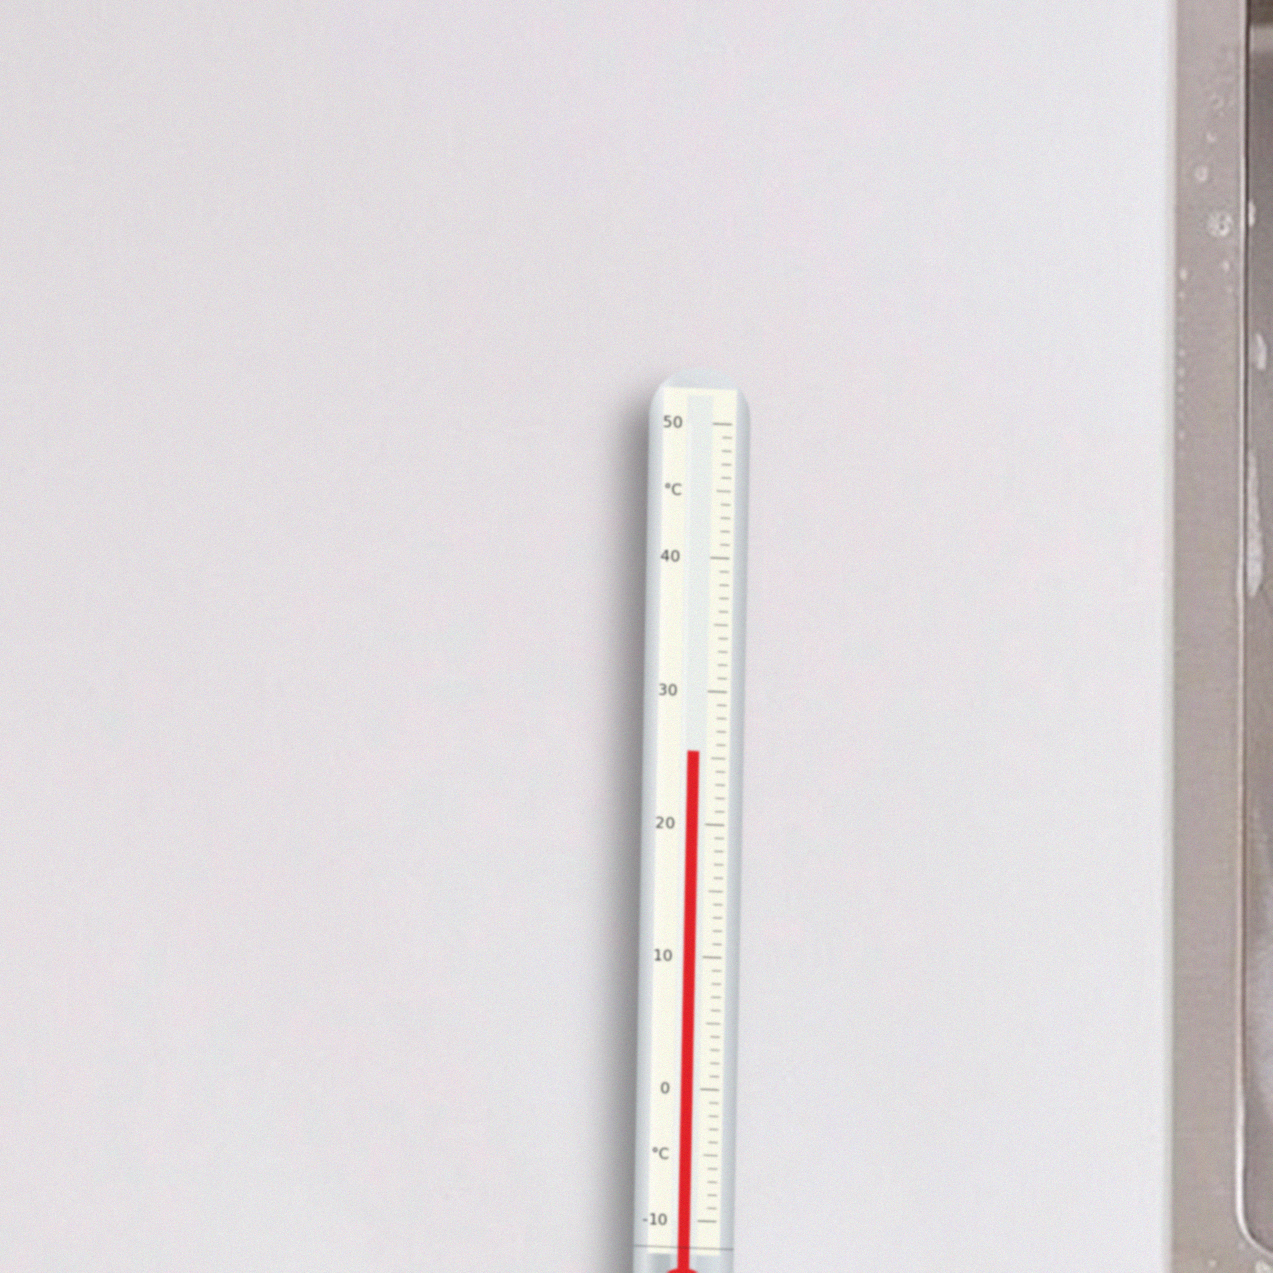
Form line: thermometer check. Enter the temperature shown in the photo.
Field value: 25.5 °C
